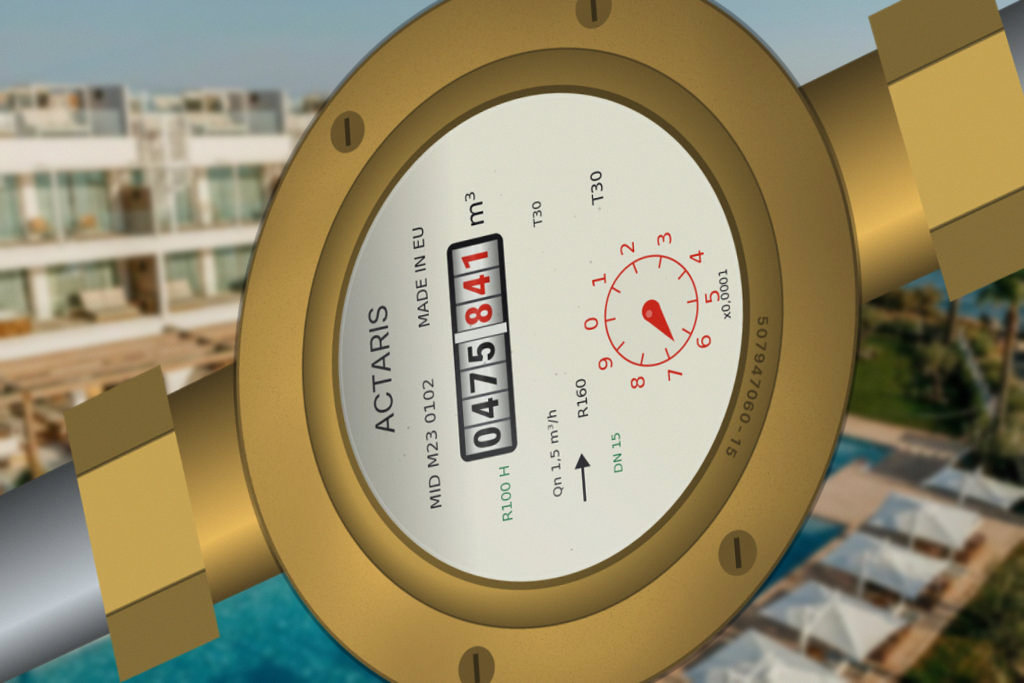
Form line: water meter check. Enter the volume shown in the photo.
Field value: 475.8416 m³
